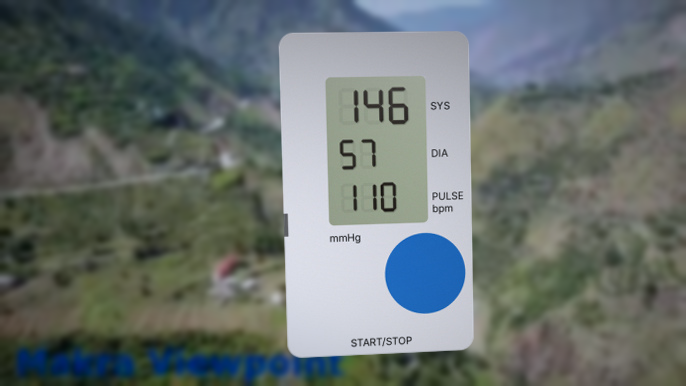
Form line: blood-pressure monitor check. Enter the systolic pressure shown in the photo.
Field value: 146 mmHg
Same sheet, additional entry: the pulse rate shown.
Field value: 110 bpm
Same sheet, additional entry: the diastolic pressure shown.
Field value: 57 mmHg
